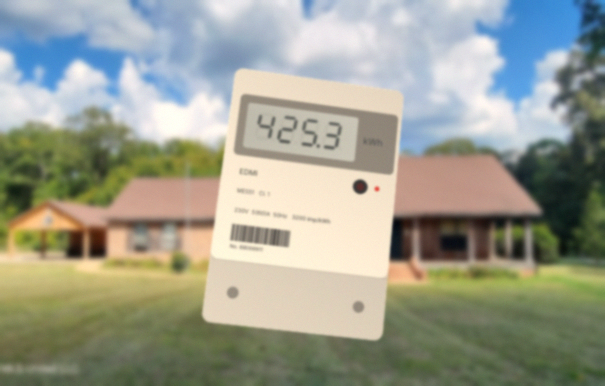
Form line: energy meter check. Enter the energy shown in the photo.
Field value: 425.3 kWh
